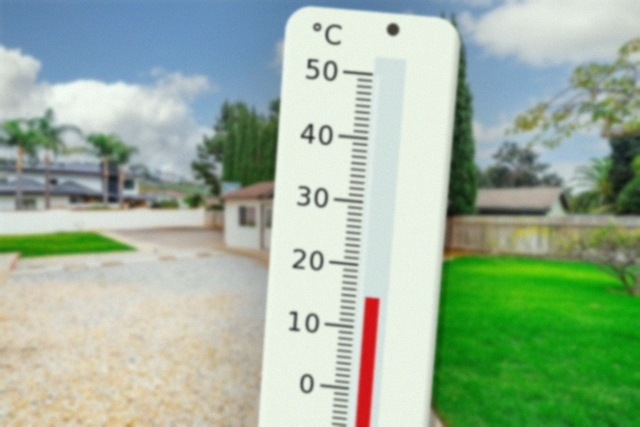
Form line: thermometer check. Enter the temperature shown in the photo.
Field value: 15 °C
